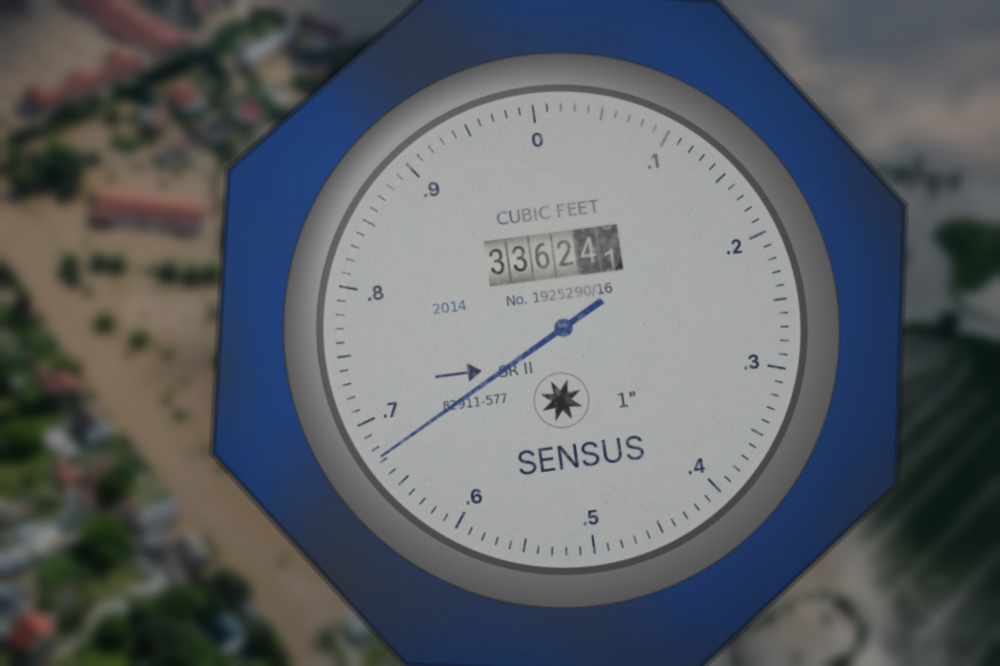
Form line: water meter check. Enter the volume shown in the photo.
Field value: 336240.67 ft³
